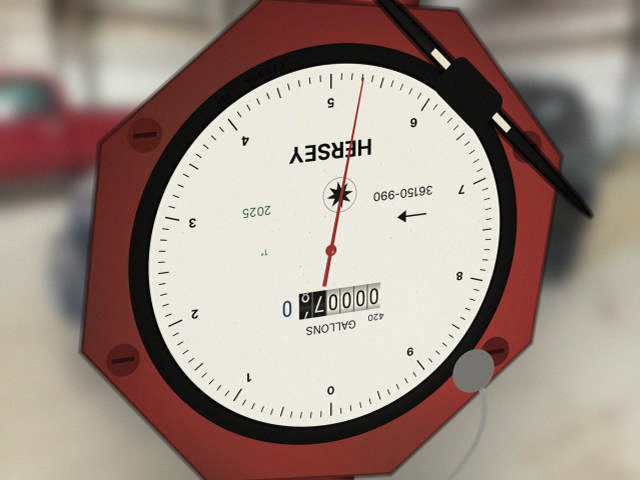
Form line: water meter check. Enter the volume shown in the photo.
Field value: 775.3 gal
